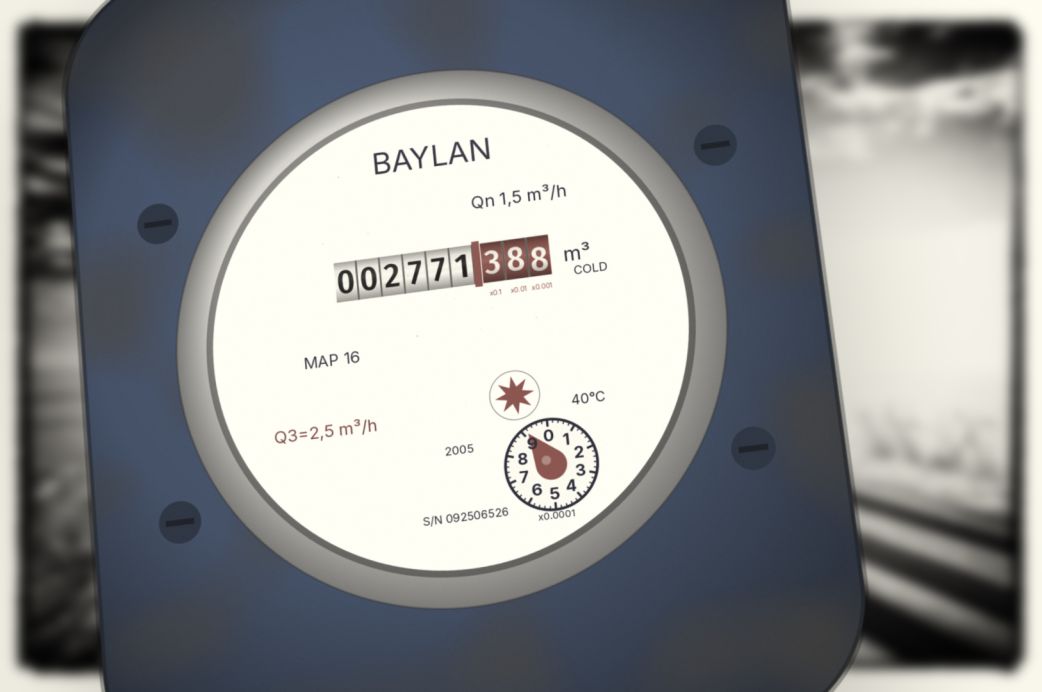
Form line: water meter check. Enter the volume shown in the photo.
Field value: 2771.3879 m³
